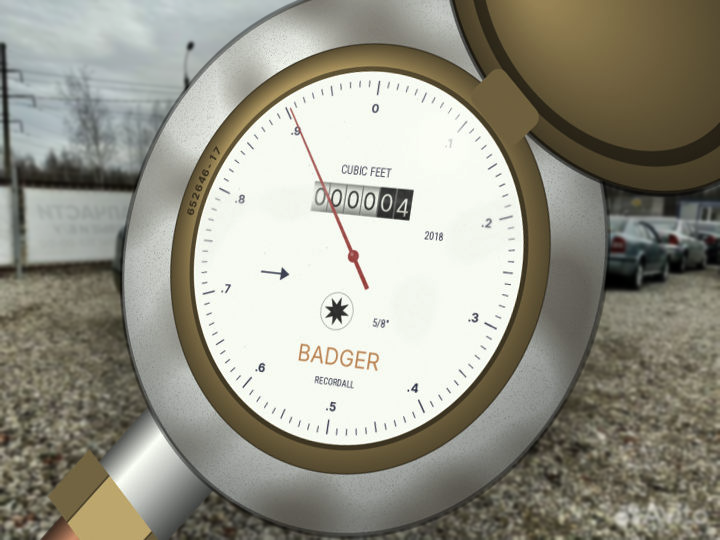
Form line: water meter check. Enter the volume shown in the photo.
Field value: 3.90 ft³
